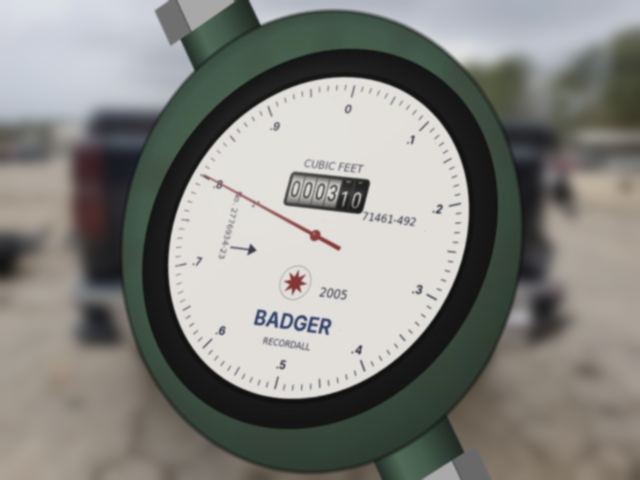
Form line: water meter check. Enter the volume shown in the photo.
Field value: 309.80 ft³
